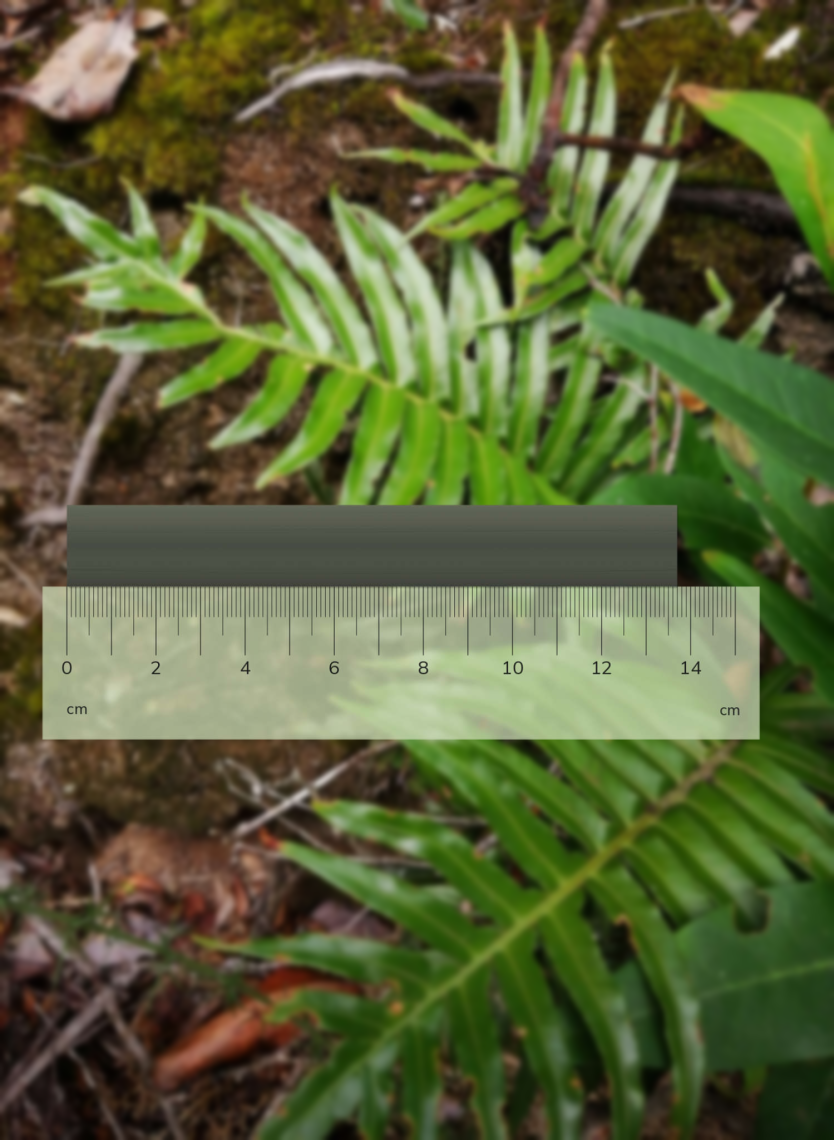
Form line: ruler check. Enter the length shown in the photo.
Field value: 13.7 cm
